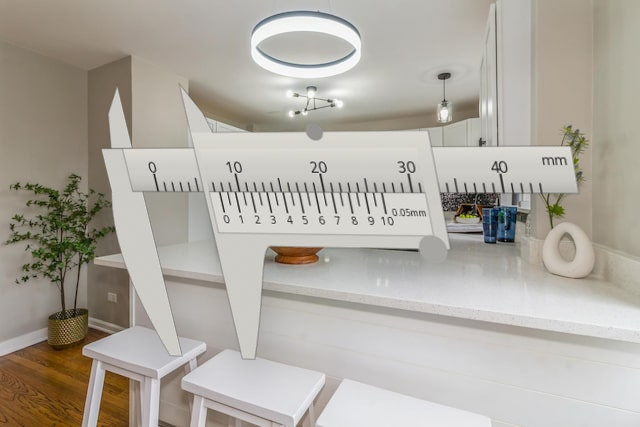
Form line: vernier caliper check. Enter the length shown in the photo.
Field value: 7.6 mm
